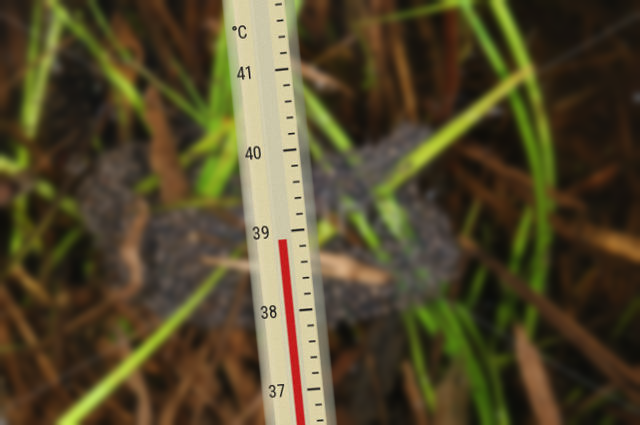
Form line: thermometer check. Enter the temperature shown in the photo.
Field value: 38.9 °C
